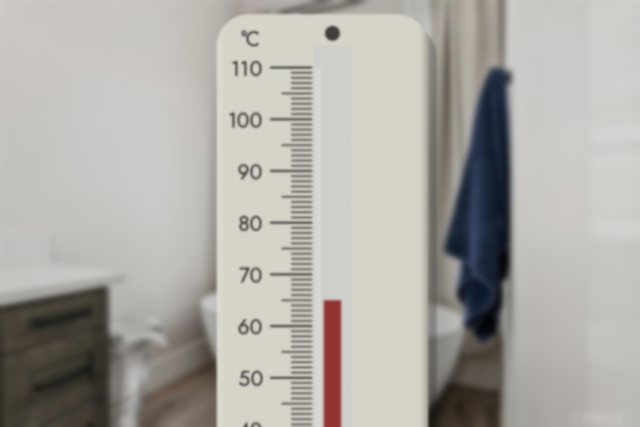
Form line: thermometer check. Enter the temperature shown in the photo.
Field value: 65 °C
